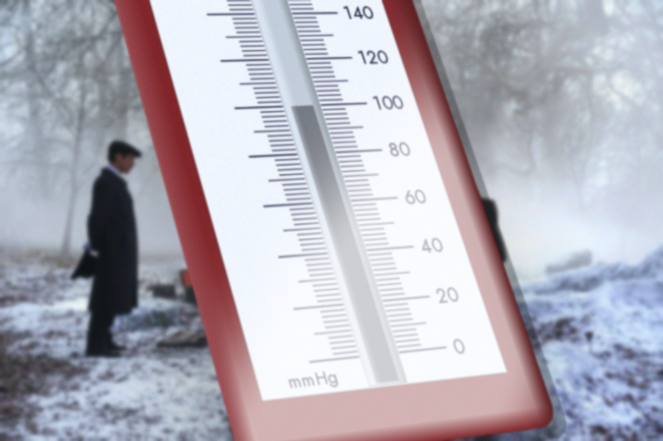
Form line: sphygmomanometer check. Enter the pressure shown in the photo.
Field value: 100 mmHg
